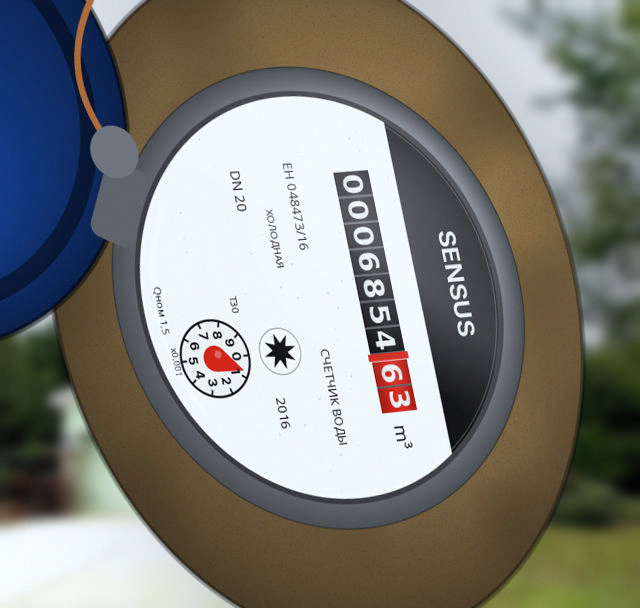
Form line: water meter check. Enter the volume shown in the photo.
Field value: 6854.630 m³
